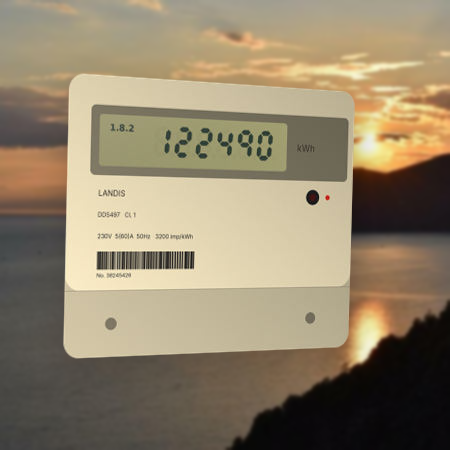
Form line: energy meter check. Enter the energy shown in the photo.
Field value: 122490 kWh
